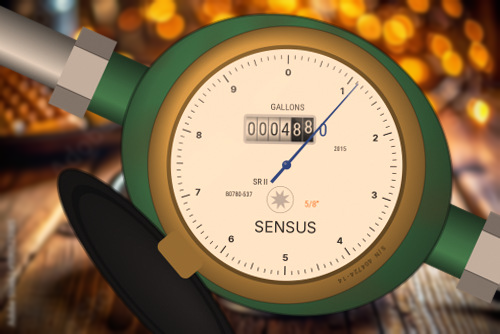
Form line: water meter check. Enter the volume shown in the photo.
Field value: 4881.1 gal
